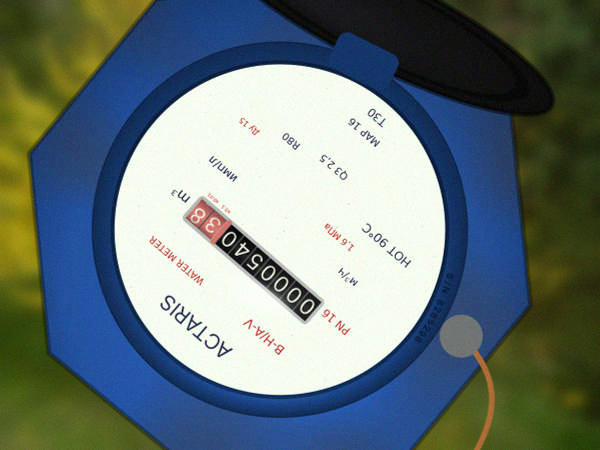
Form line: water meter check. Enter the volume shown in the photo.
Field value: 540.38 m³
